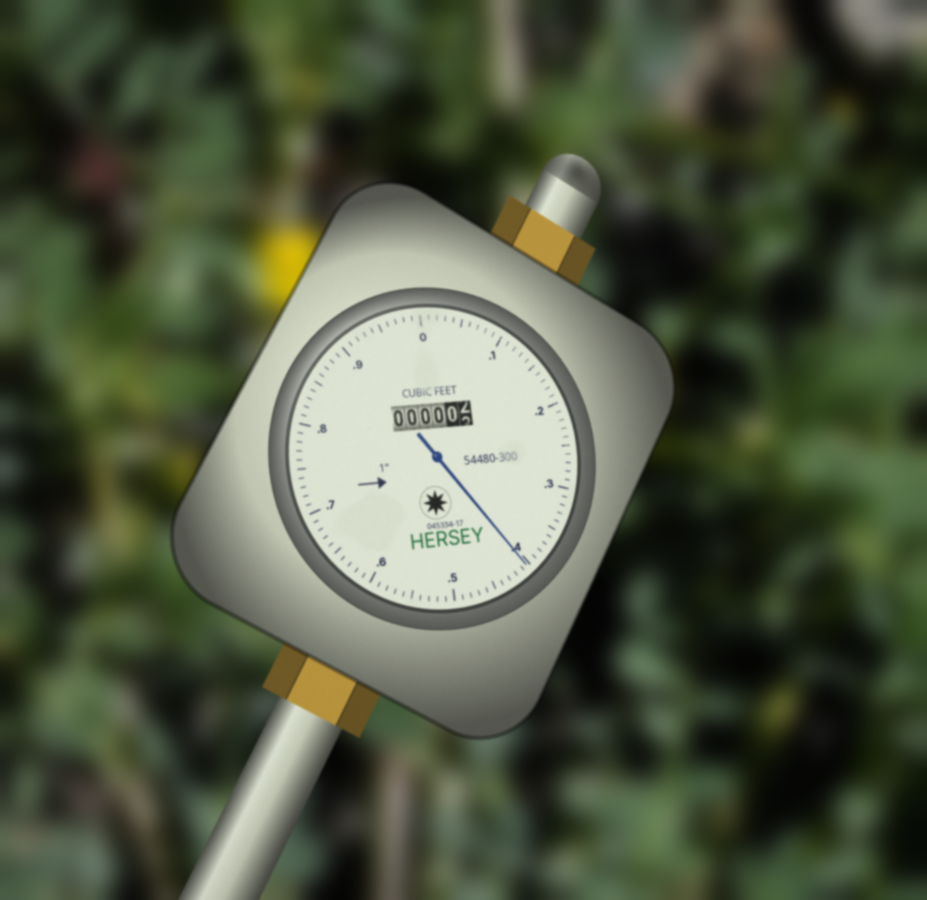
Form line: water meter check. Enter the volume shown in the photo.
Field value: 2.40 ft³
